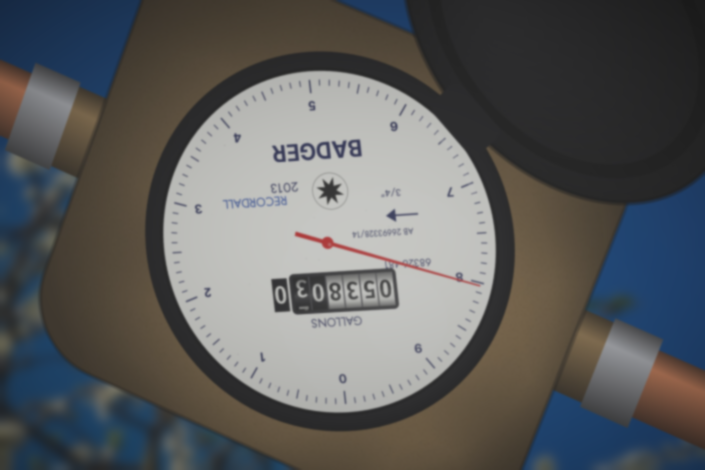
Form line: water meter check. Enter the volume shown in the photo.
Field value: 538028.0 gal
